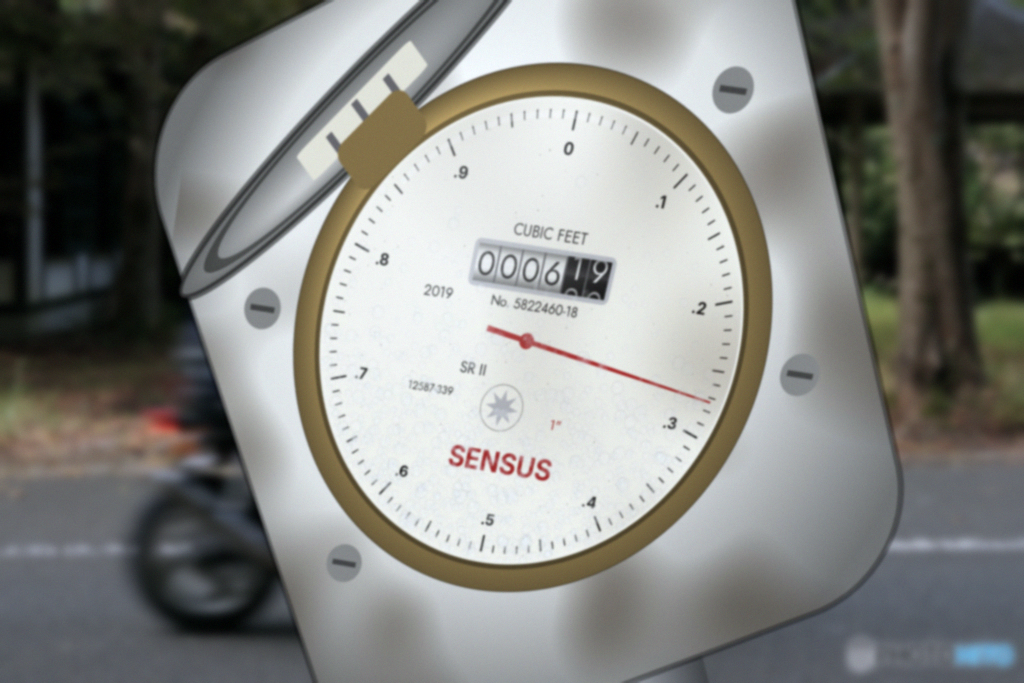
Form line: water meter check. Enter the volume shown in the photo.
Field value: 619.27 ft³
